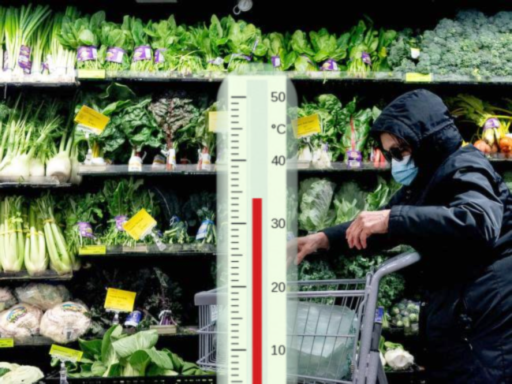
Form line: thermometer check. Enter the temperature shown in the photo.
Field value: 34 °C
